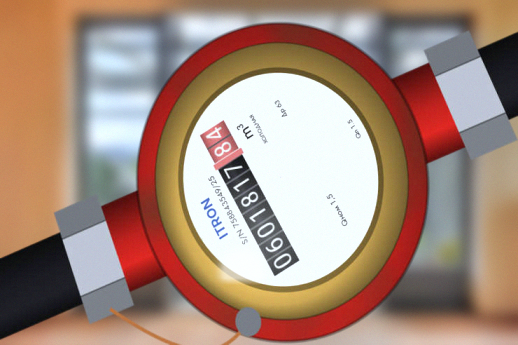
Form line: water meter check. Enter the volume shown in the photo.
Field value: 601817.84 m³
